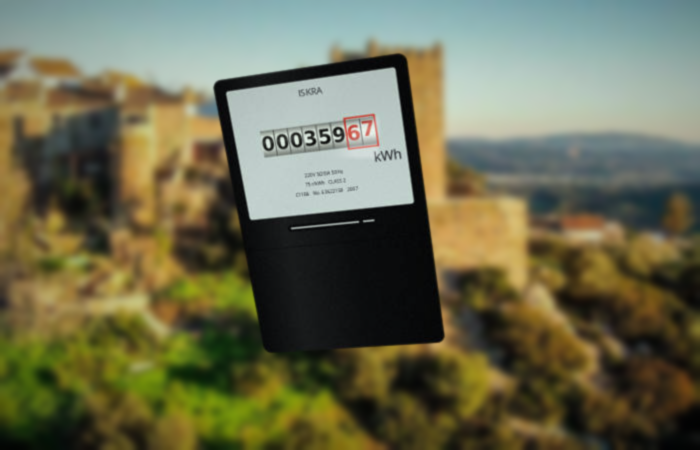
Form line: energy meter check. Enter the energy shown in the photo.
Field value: 359.67 kWh
